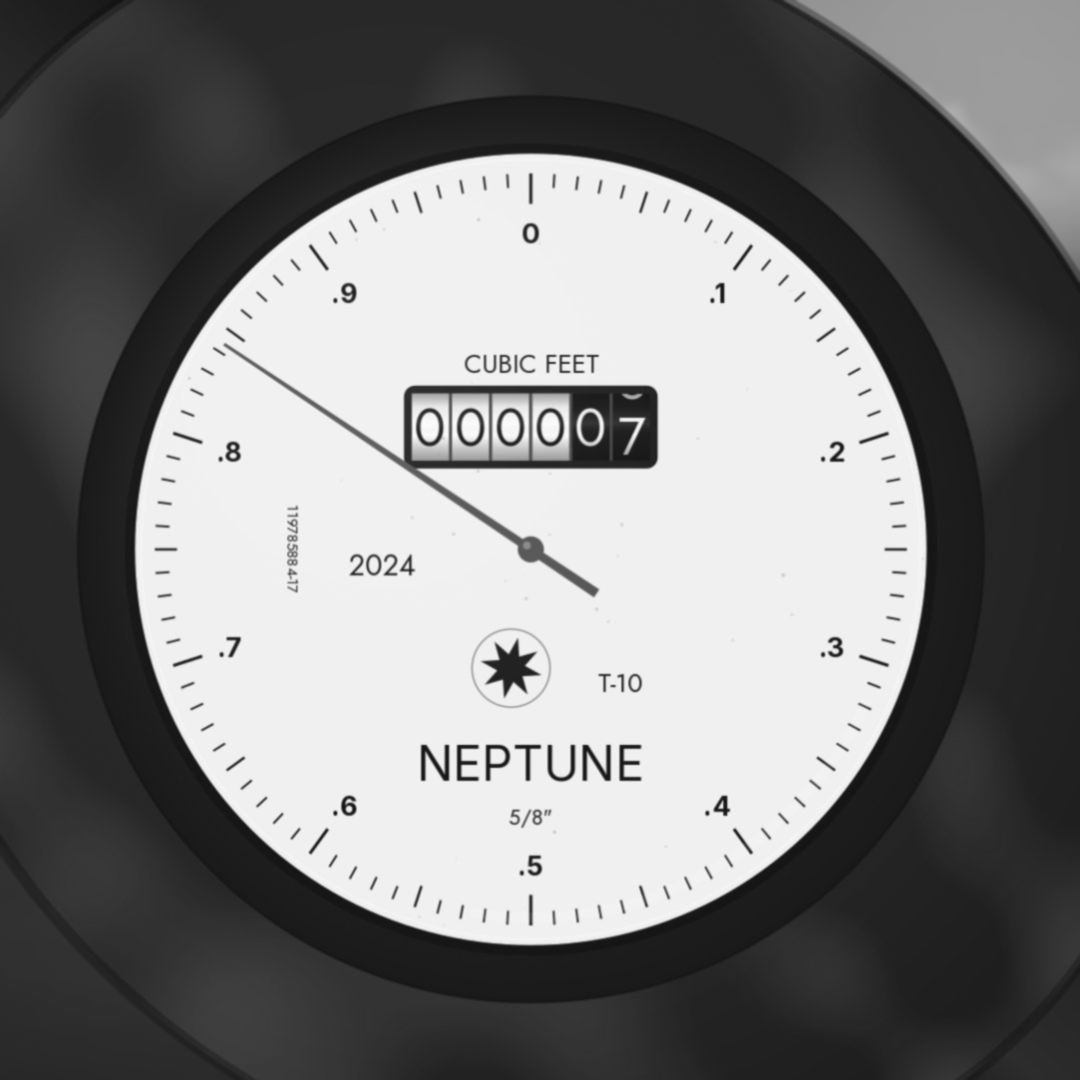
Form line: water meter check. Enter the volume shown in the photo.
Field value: 6.84 ft³
